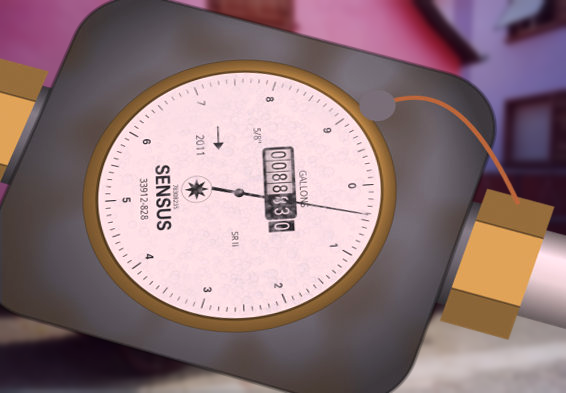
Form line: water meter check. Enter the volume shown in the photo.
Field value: 88830.4 gal
